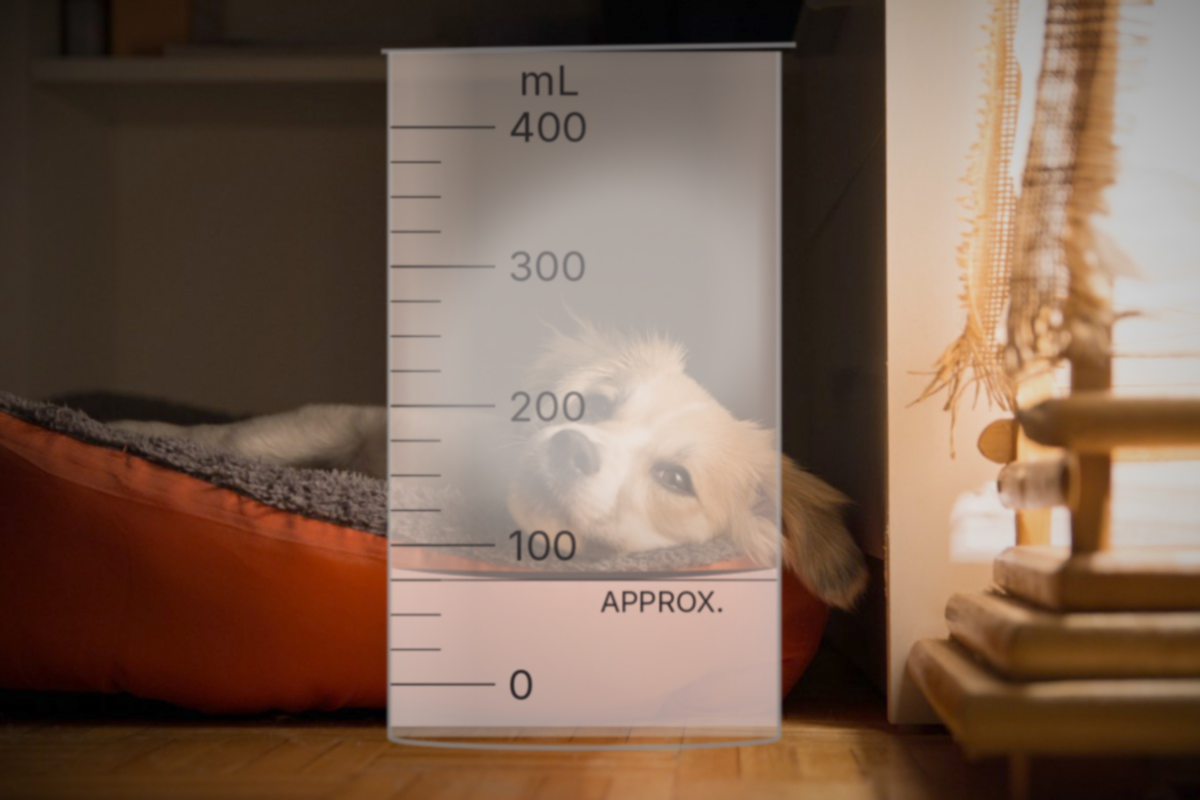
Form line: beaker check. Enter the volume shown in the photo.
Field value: 75 mL
